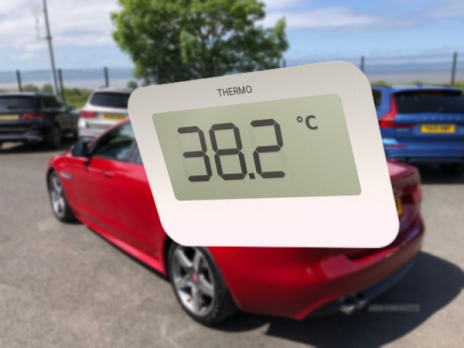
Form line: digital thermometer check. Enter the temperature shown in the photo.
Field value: 38.2 °C
